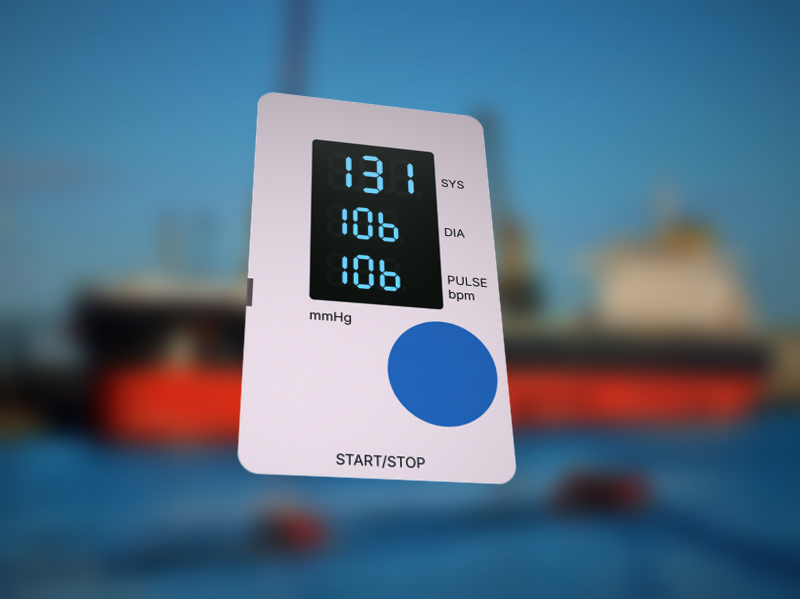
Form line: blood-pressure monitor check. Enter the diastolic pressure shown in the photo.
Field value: 106 mmHg
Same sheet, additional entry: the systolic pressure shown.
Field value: 131 mmHg
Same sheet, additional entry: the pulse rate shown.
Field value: 106 bpm
